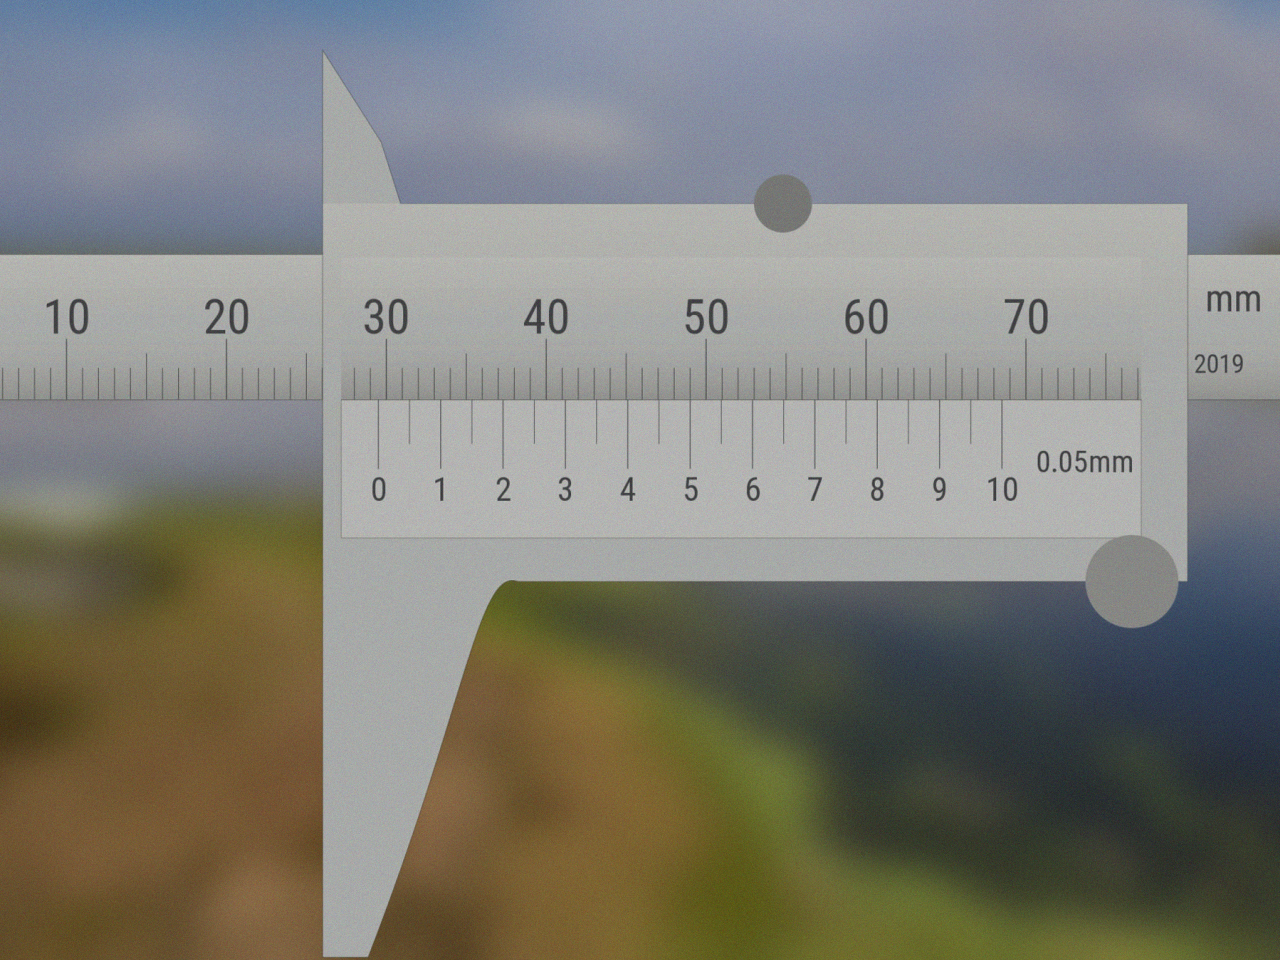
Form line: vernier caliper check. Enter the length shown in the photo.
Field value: 29.5 mm
